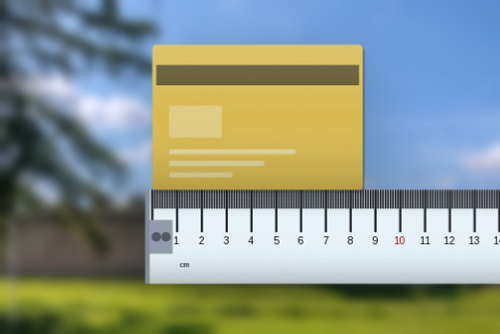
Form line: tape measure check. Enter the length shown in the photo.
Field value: 8.5 cm
